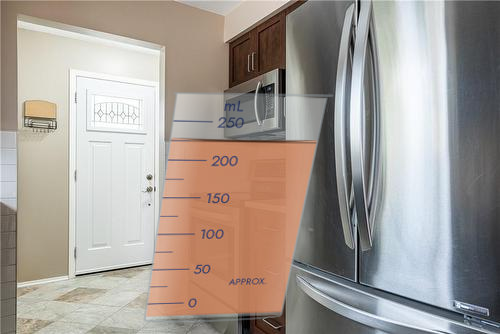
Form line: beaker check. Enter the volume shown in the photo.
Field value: 225 mL
